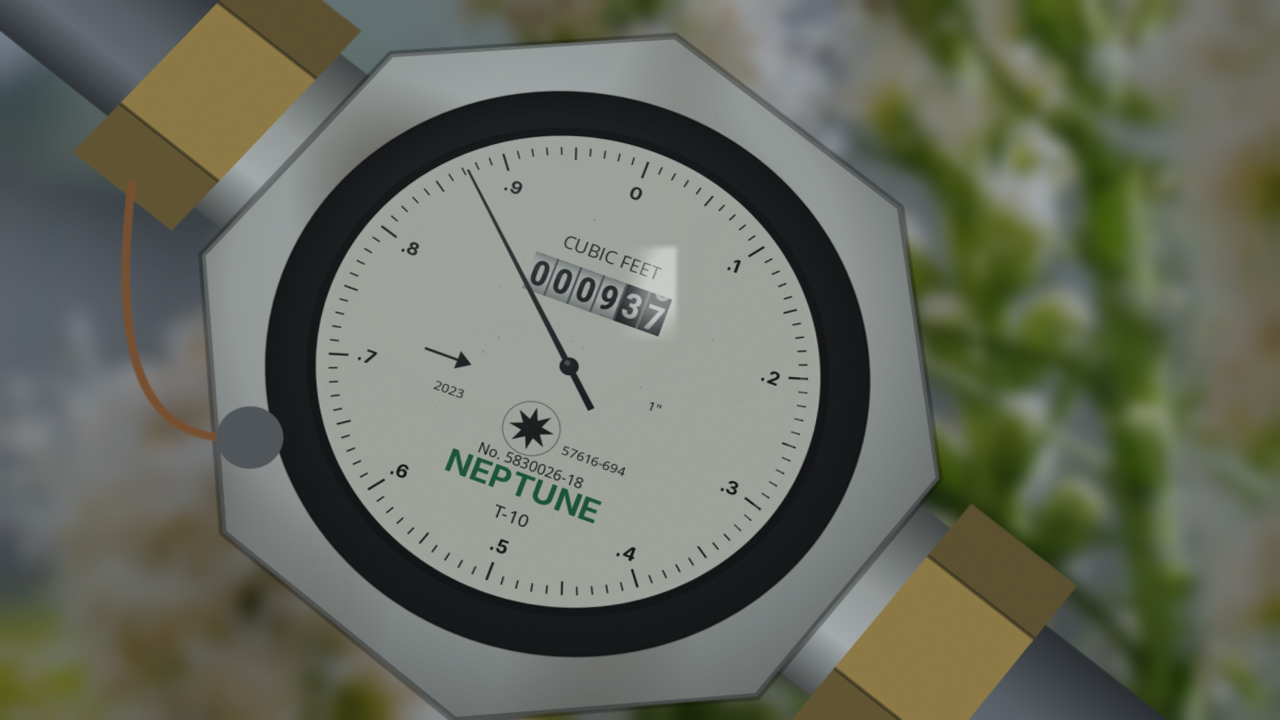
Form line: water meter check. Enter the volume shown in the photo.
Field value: 936.87 ft³
